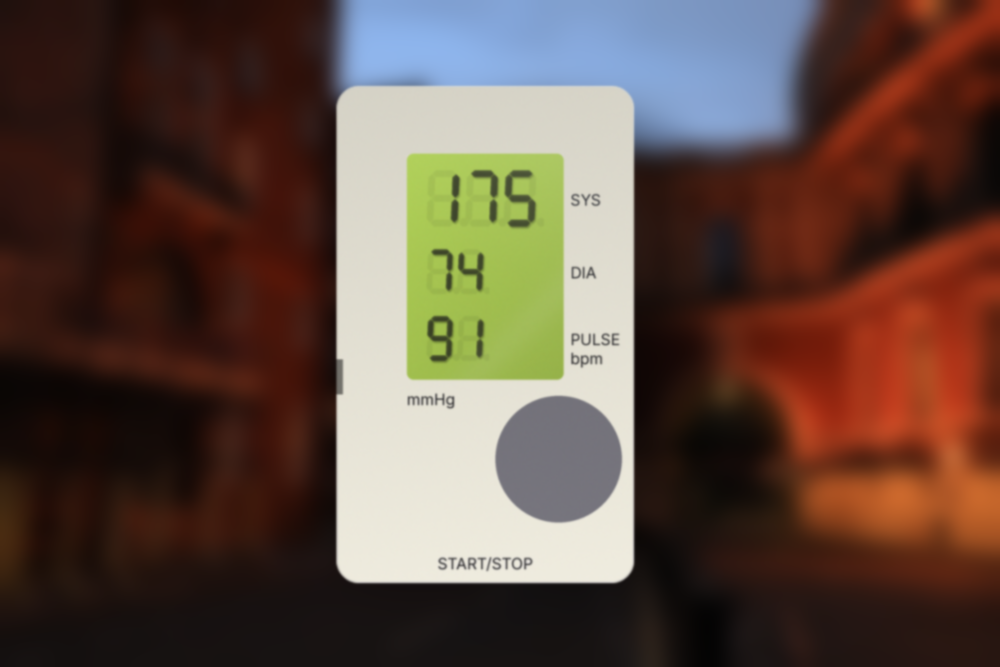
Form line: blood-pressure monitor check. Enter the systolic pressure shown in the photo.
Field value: 175 mmHg
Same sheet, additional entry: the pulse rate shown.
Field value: 91 bpm
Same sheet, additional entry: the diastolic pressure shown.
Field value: 74 mmHg
